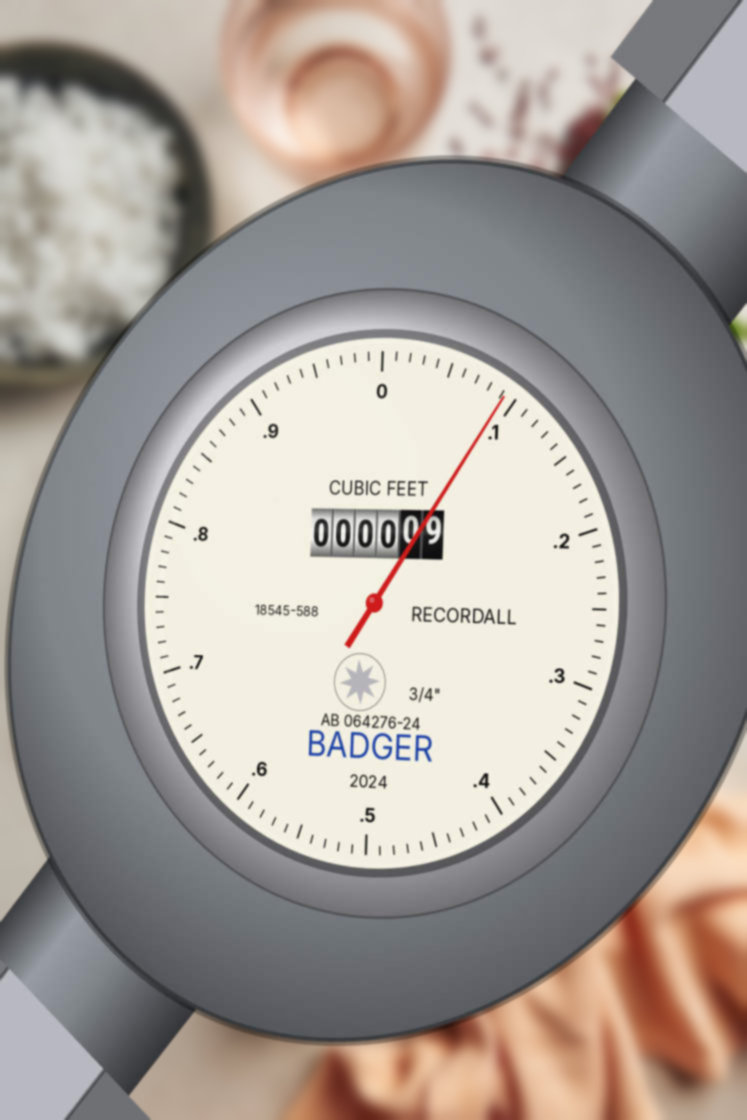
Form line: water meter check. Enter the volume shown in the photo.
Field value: 9.09 ft³
